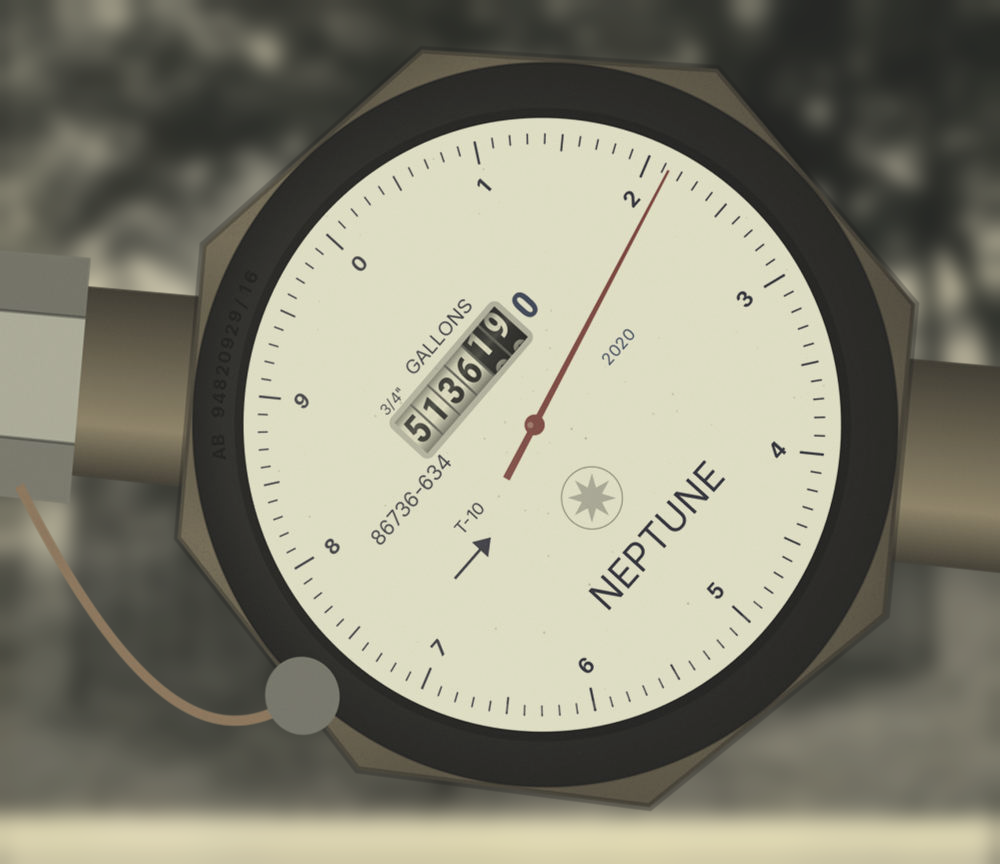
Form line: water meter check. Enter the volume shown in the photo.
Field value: 5136192.1 gal
